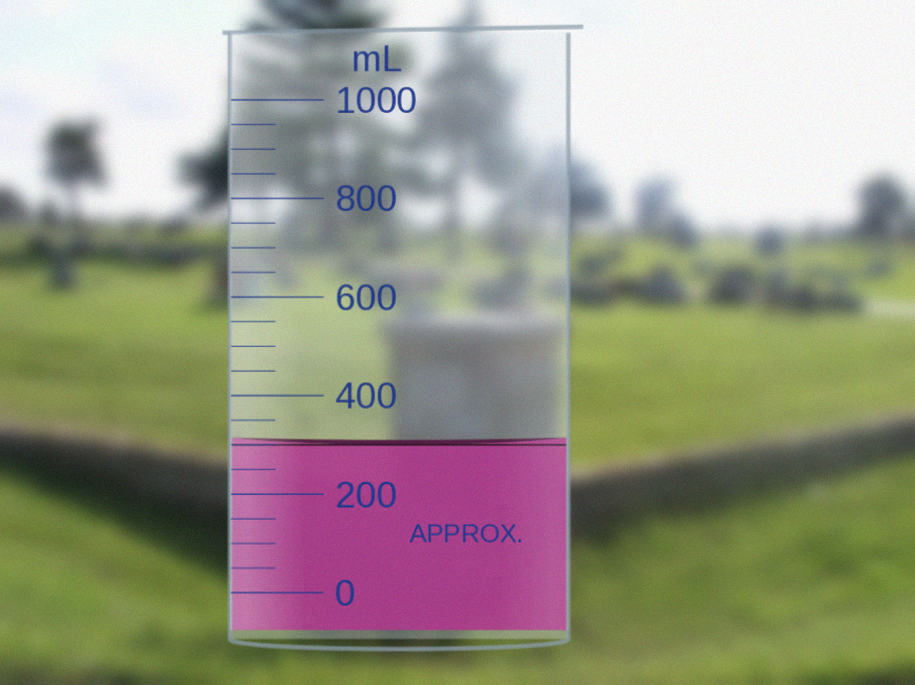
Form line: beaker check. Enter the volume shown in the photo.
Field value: 300 mL
